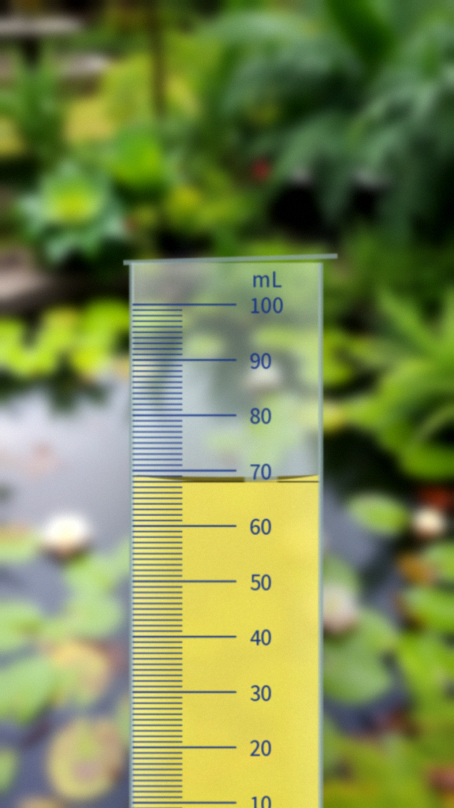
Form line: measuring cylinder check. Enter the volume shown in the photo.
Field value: 68 mL
